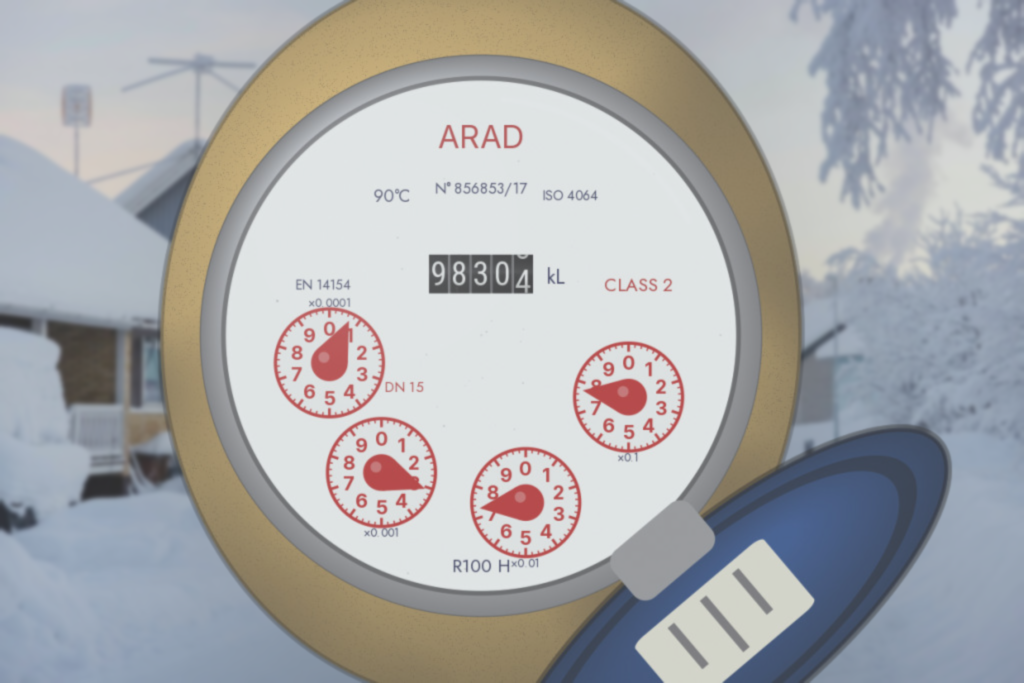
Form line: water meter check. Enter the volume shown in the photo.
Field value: 98303.7730 kL
